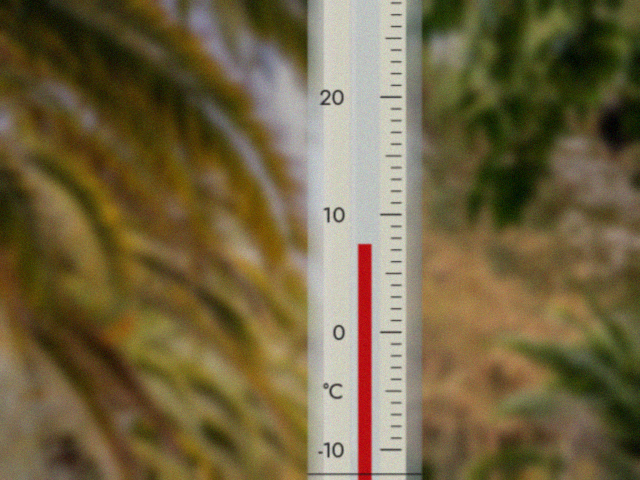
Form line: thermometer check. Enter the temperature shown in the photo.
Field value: 7.5 °C
